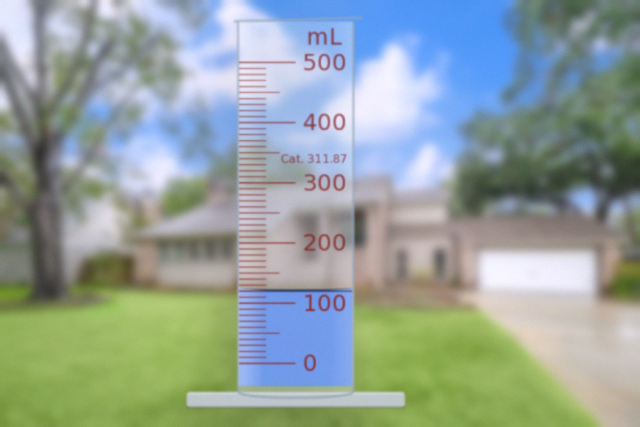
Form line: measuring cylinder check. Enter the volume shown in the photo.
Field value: 120 mL
